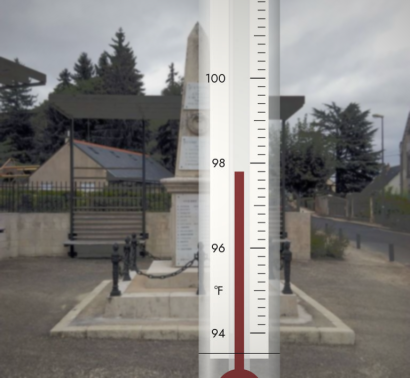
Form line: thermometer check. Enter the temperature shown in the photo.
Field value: 97.8 °F
